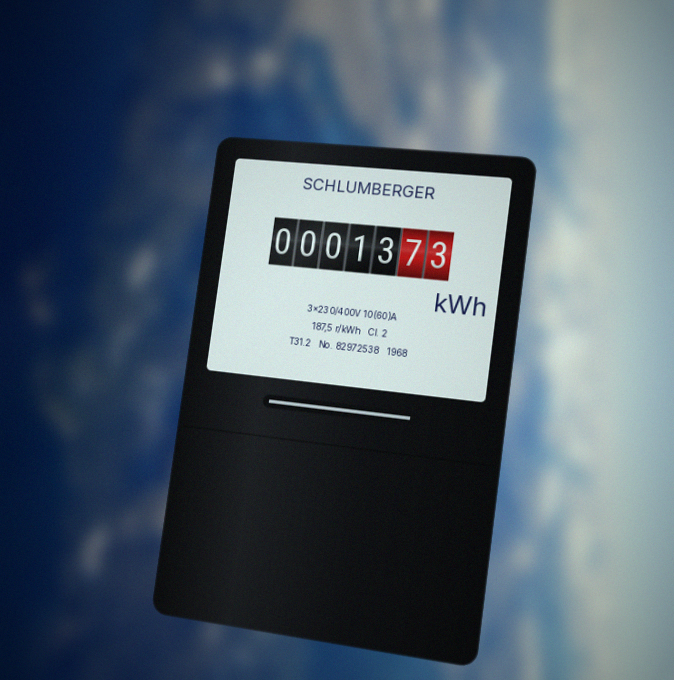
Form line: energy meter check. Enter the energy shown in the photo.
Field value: 13.73 kWh
